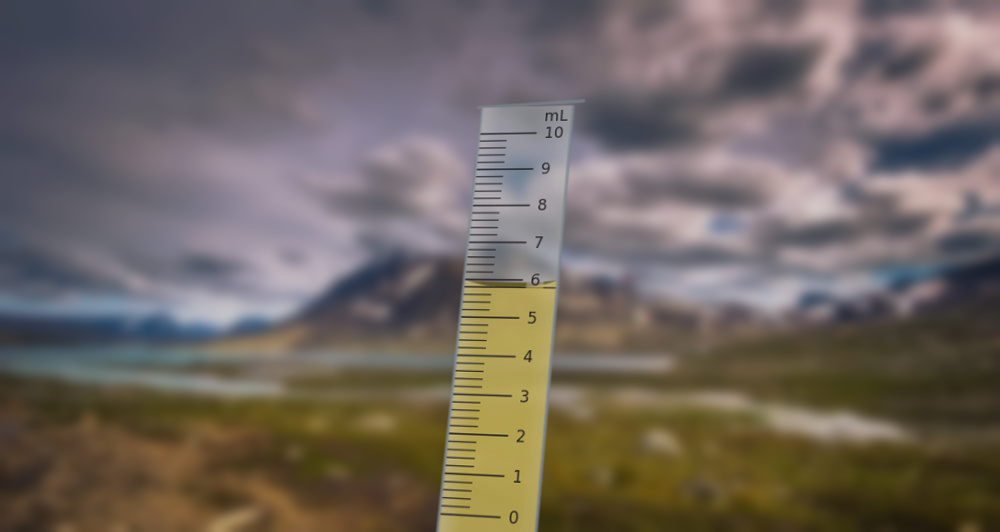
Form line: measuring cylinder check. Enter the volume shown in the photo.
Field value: 5.8 mL
